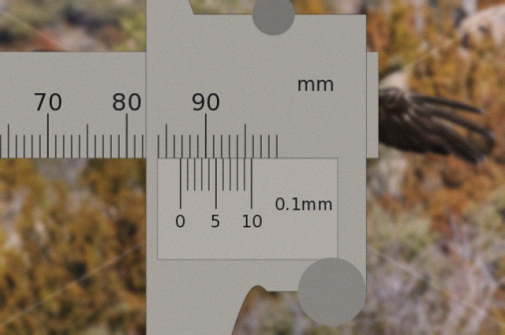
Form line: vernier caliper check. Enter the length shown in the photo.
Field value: 86.8 mm
